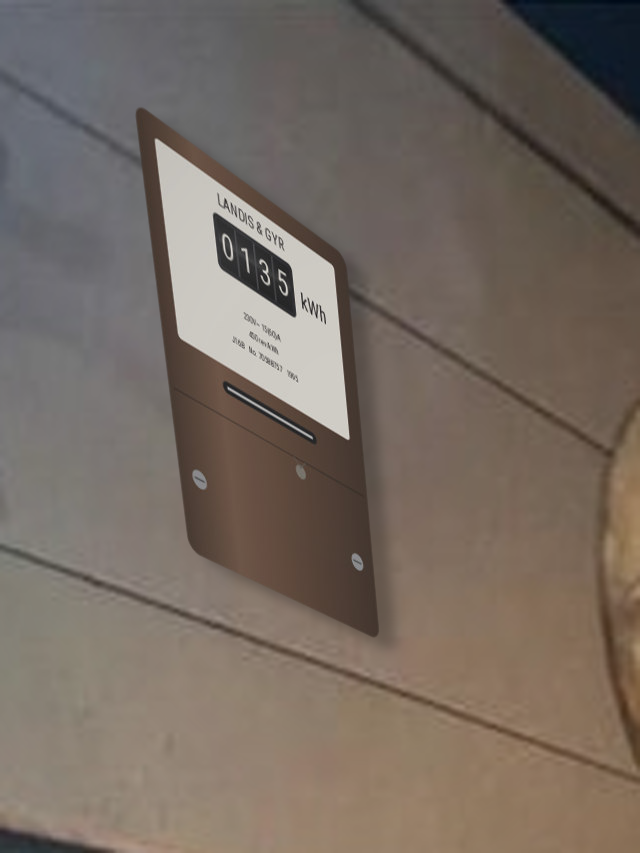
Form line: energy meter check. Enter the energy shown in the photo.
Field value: 135 kWh
